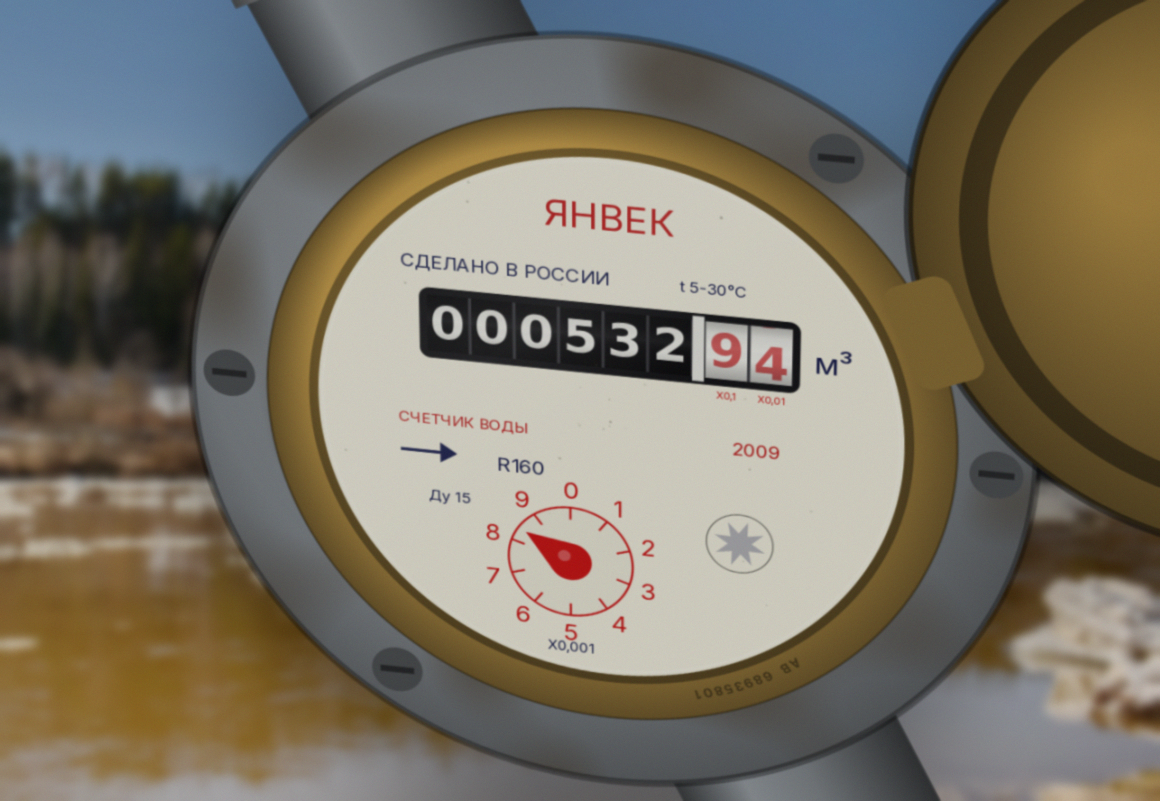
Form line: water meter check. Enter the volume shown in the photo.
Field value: 532.938 m³
